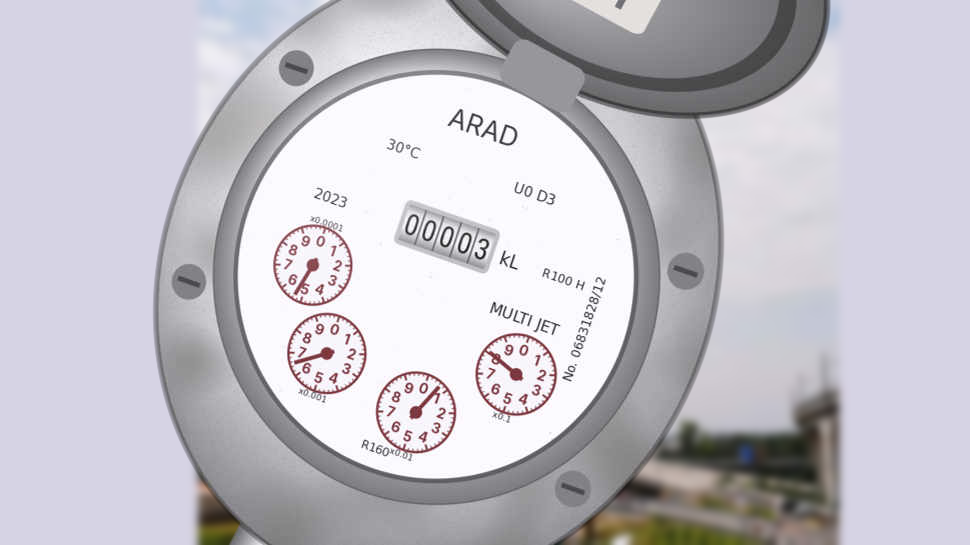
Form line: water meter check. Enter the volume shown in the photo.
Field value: 3.8065 kL
